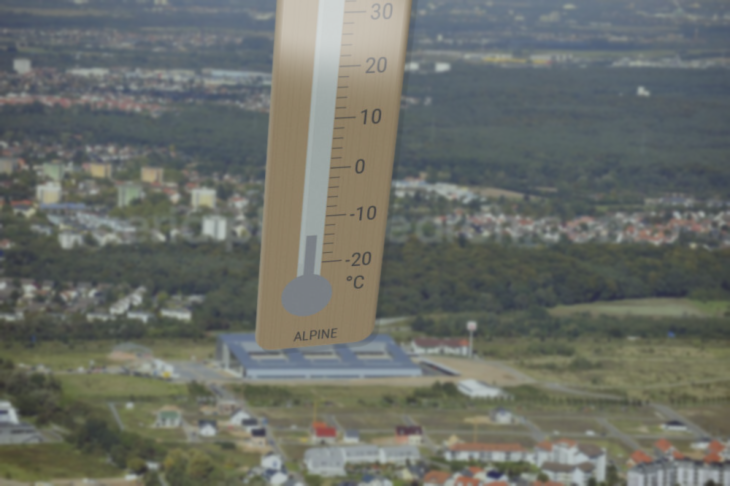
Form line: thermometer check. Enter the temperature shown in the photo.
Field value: -14 °C
